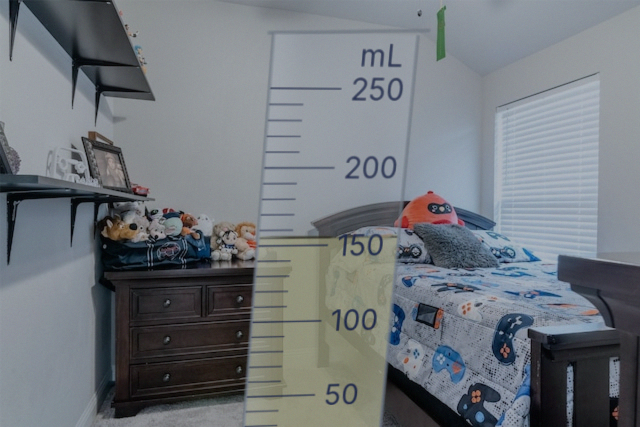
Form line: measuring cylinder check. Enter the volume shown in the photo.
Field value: 155 mL
